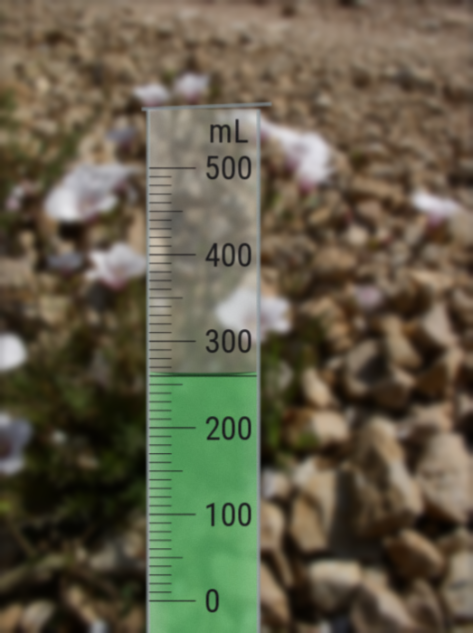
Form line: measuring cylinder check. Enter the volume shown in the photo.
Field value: 260 mL
